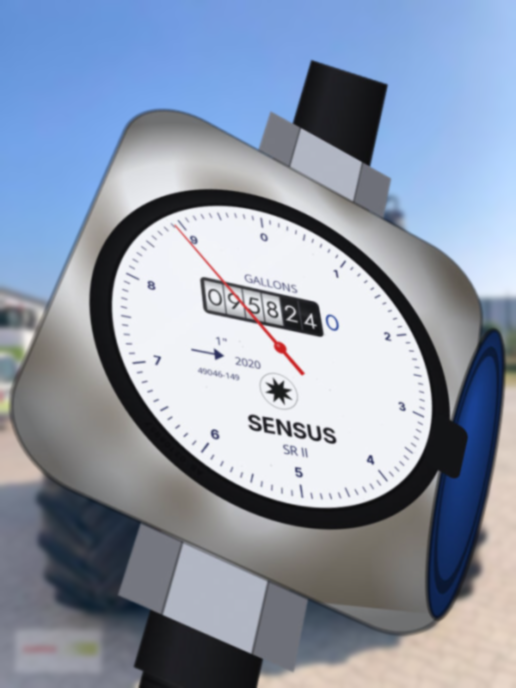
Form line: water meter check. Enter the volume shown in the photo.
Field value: 958238.9 gal
